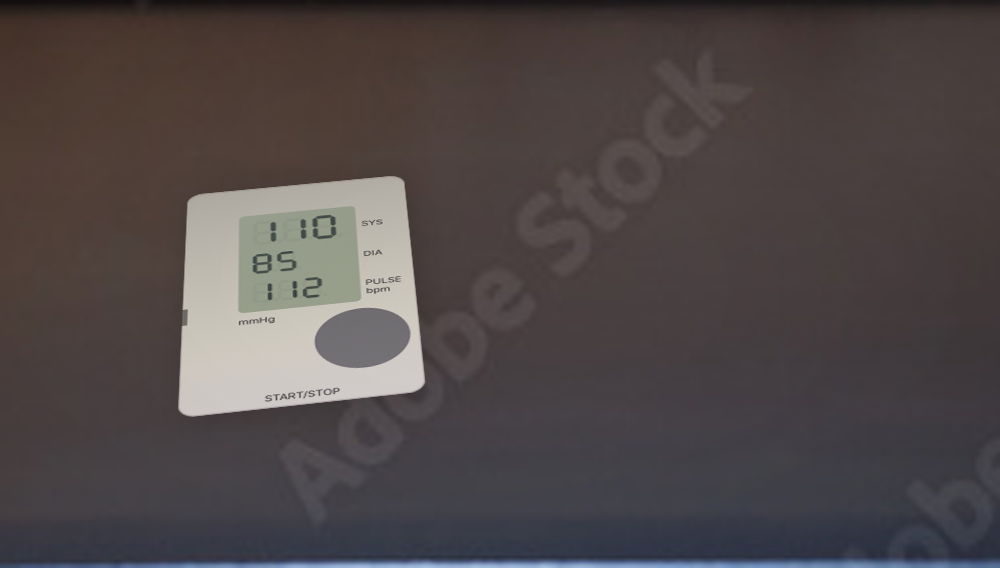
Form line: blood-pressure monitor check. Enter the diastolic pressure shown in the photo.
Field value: 85 mmHg
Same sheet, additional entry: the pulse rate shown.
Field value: 112 bpm
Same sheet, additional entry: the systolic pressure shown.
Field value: 110 mmHg
